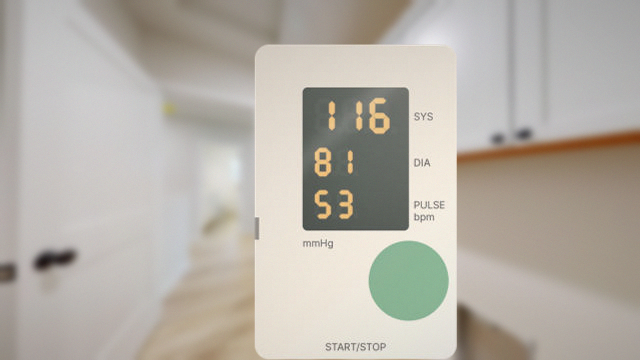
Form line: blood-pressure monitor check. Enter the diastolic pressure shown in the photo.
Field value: 81 mmHg
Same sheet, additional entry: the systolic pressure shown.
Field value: 116 mmHg
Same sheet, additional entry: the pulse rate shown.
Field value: 53 bpm
